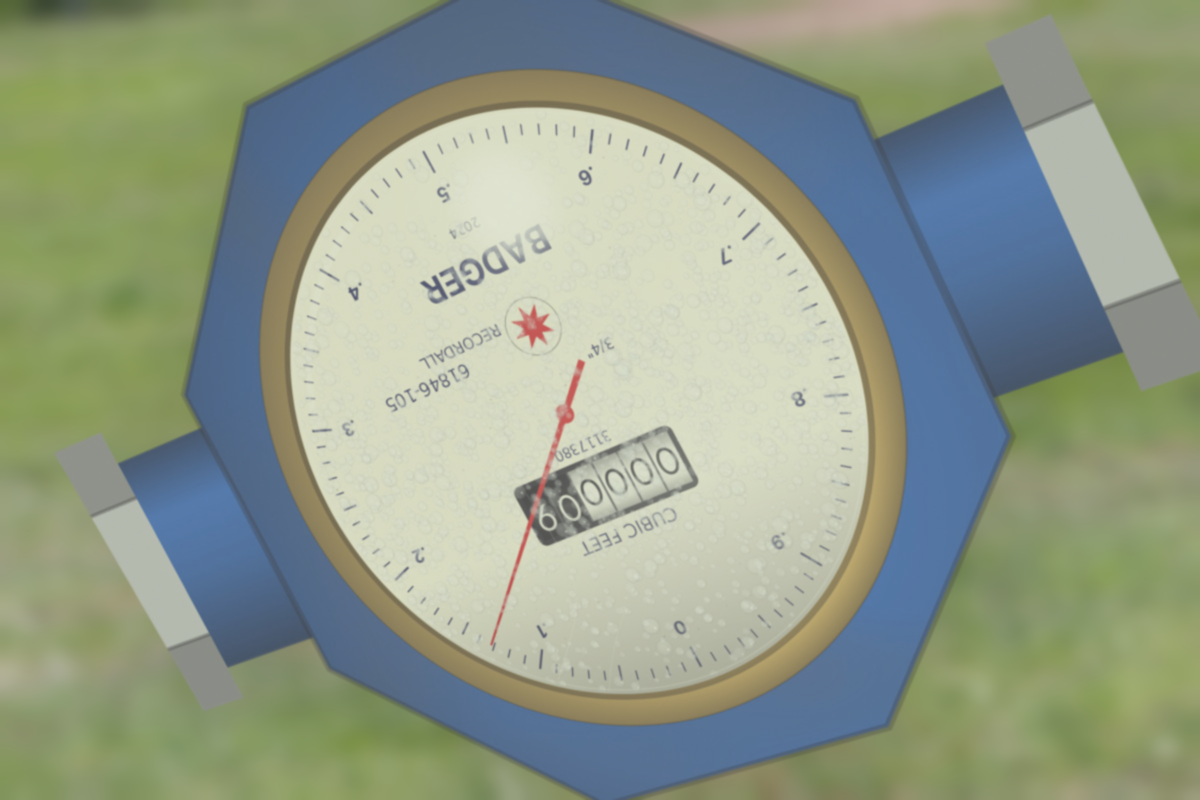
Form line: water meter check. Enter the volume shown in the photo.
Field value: 9.13 ft³
